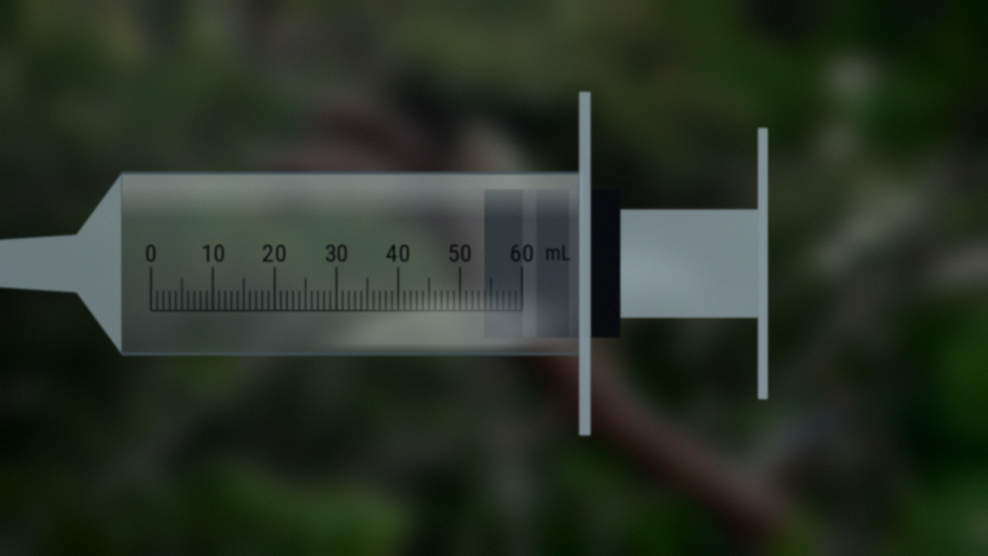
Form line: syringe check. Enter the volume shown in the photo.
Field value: 54 mL
